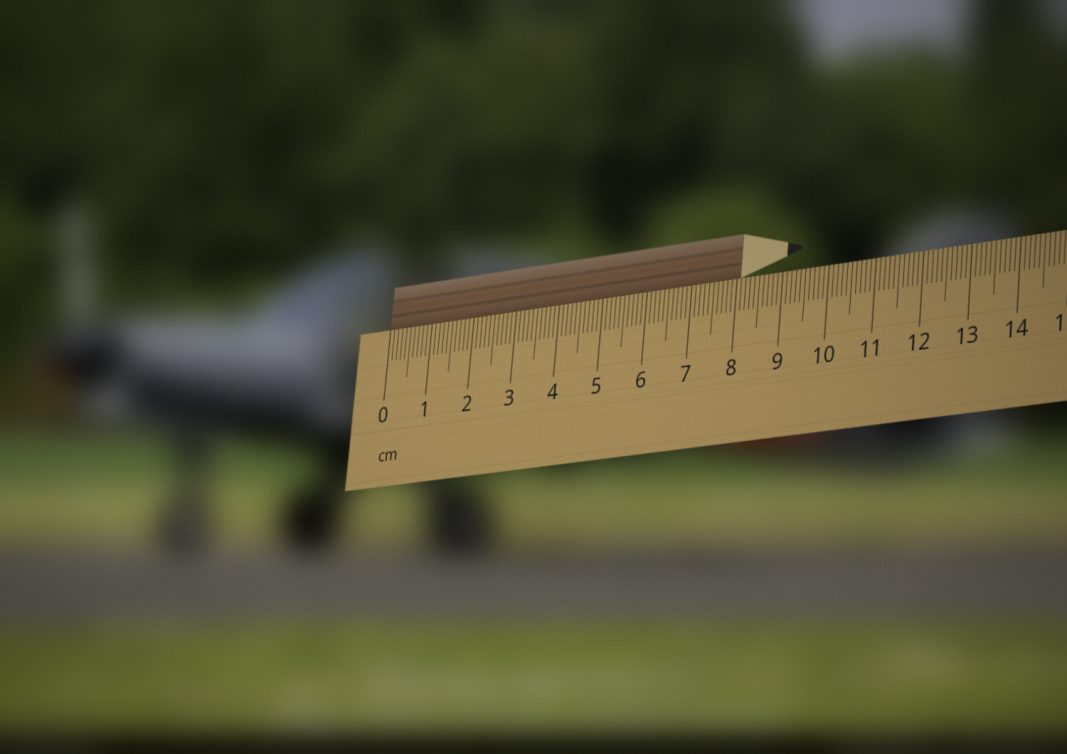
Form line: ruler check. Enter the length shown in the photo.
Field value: 9.4 cm
